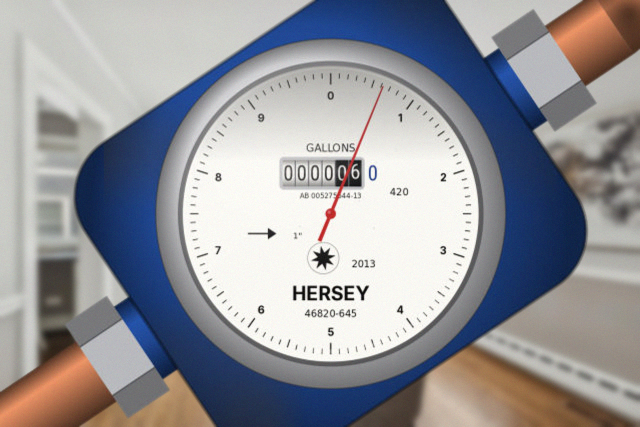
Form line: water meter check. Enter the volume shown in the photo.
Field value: 60.6 gal
